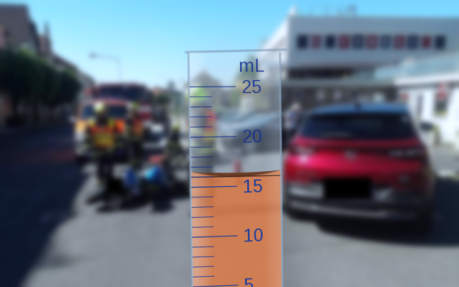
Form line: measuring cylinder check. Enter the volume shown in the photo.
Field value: 16 mL
